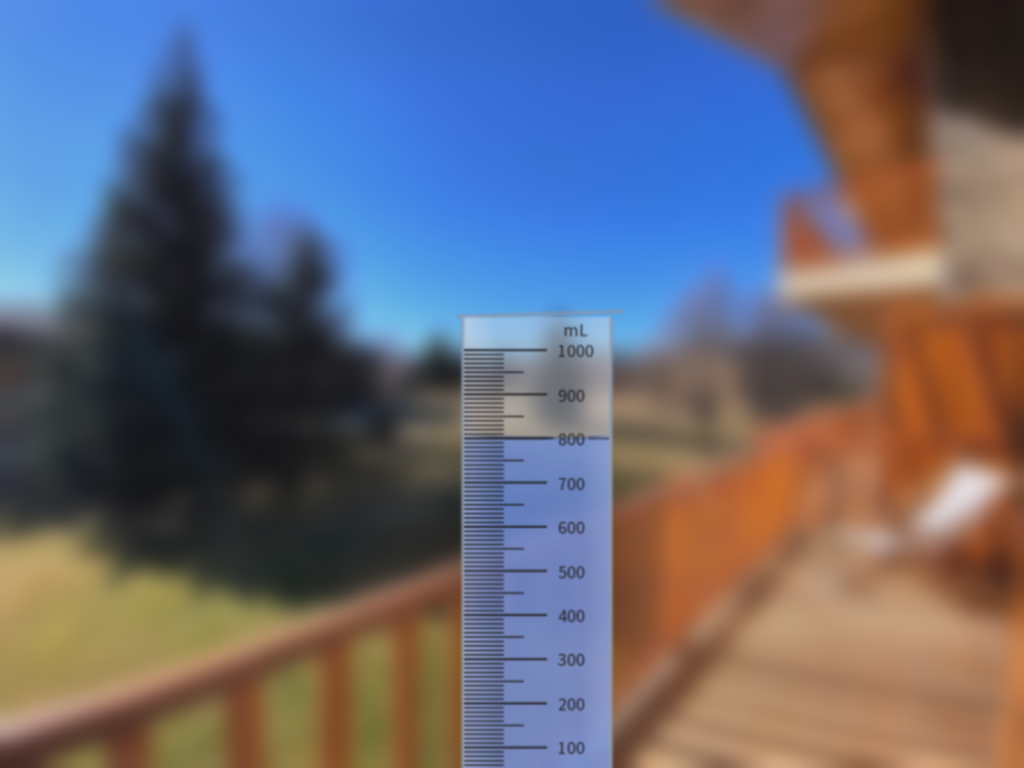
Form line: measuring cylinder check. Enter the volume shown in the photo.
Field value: 800 mL
